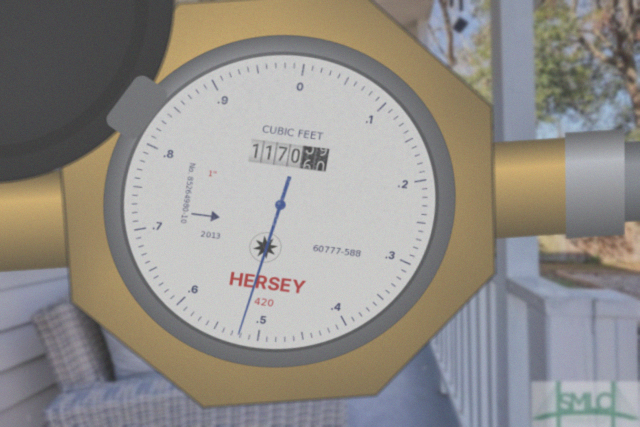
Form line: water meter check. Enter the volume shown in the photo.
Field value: 117059.52 ft³
